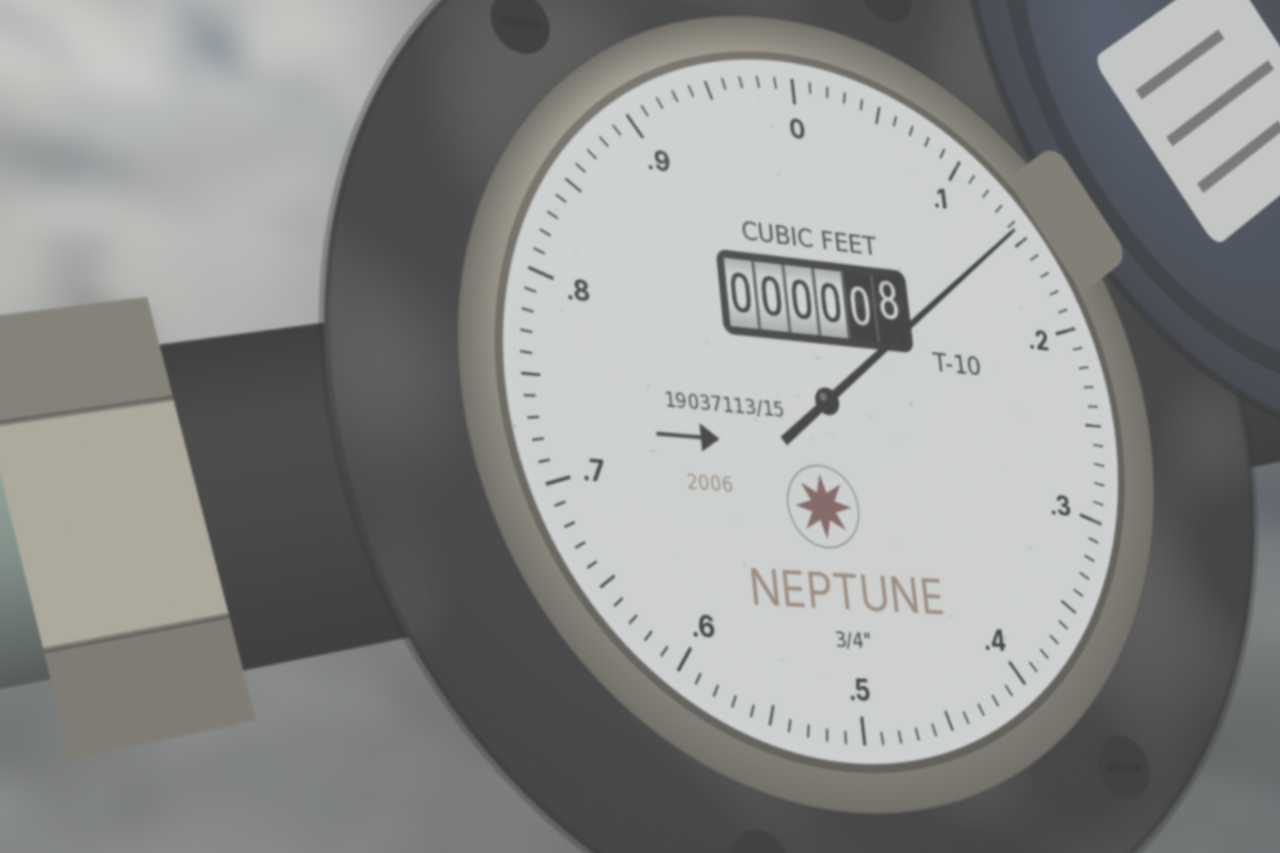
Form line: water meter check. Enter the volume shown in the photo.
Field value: 8.14 ft³
